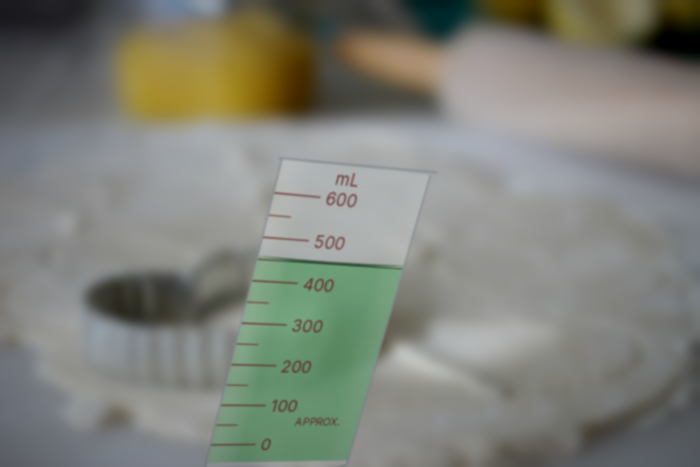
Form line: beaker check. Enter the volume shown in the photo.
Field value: 450 mL
